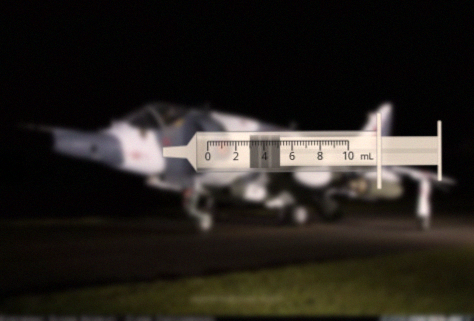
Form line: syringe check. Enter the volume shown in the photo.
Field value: 3 mL
